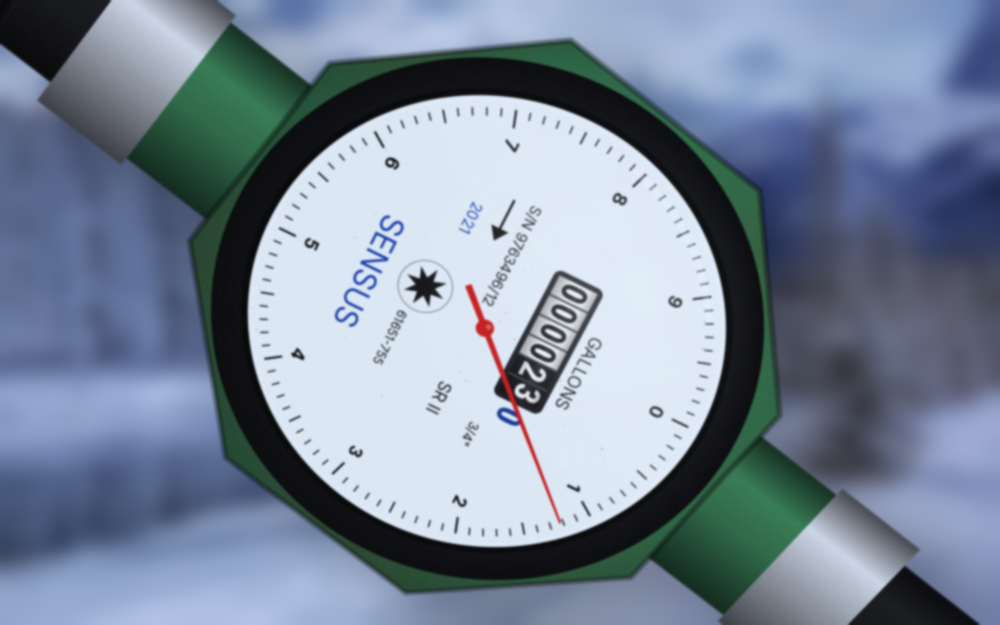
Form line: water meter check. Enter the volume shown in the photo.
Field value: 231.2 gal
